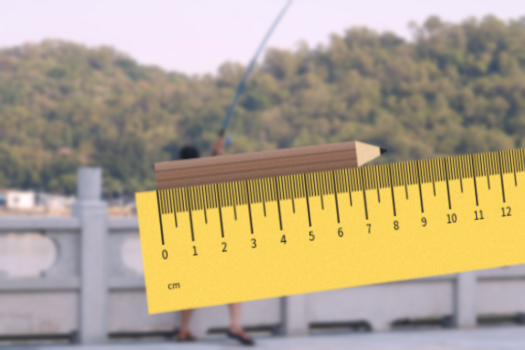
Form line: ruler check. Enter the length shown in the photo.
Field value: 8 cm
